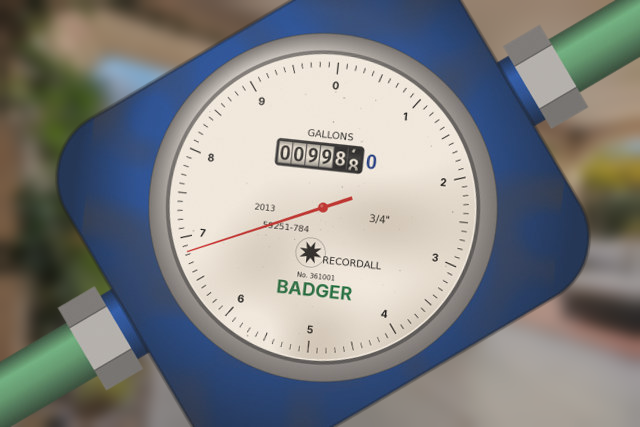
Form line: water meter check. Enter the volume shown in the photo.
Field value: 99876.8 gal
